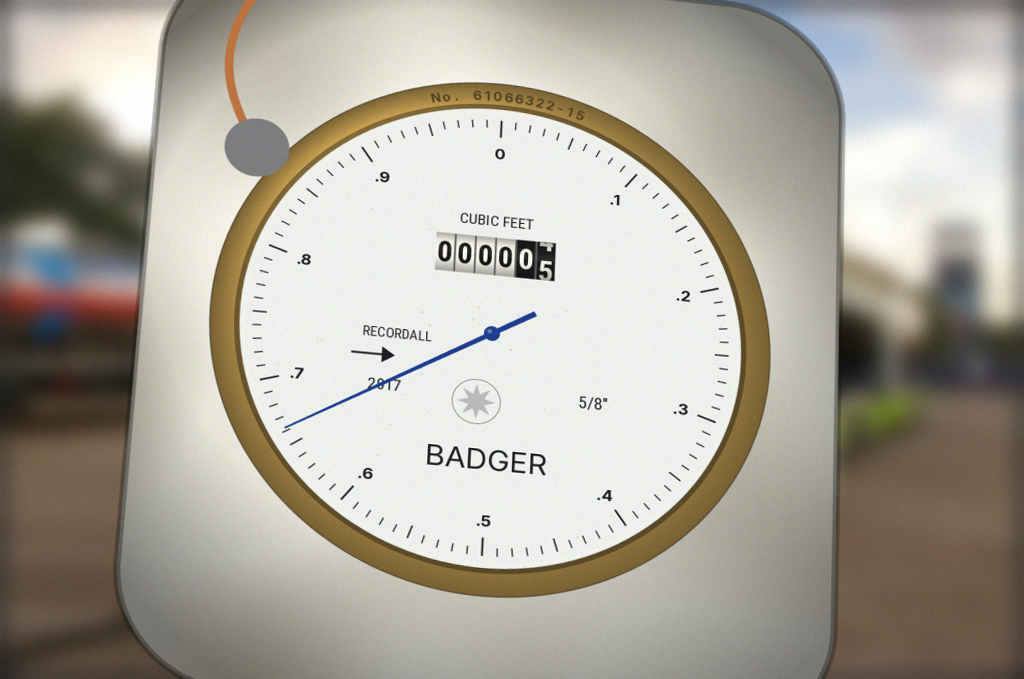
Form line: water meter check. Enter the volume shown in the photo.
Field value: 4.66 ft³
